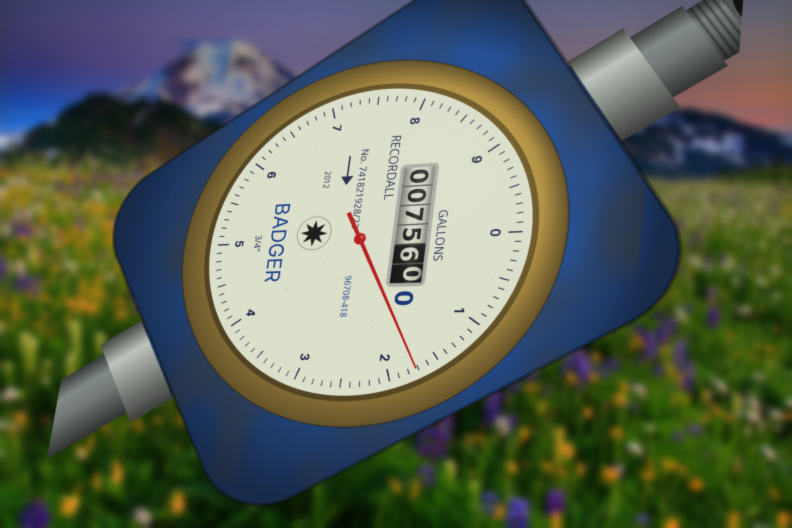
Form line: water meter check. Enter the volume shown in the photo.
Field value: 75601.7 gal
